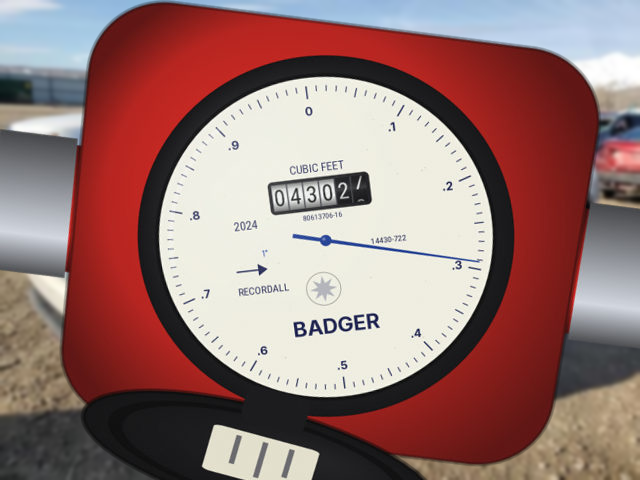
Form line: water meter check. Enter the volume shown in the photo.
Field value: 43027.29 ft³
